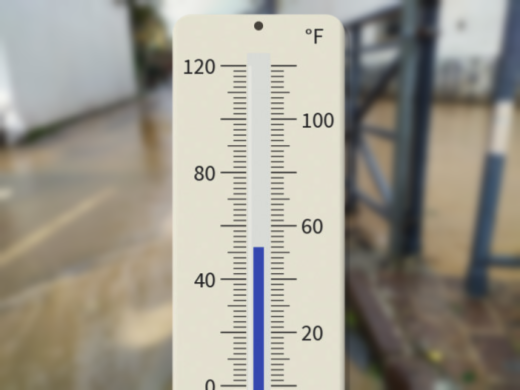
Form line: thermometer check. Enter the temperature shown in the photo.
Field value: 52 °F
